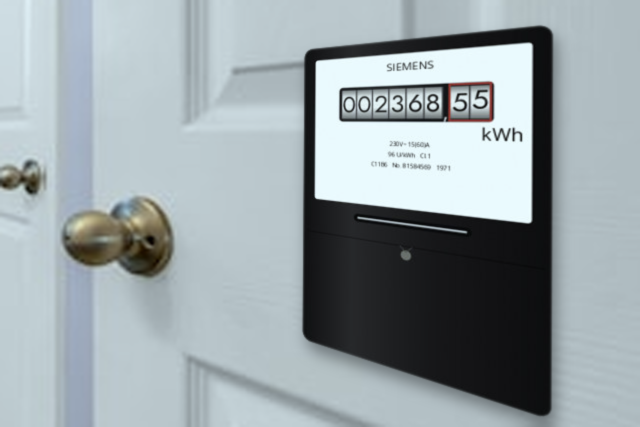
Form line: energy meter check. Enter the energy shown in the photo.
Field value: 2368.55 kWh
